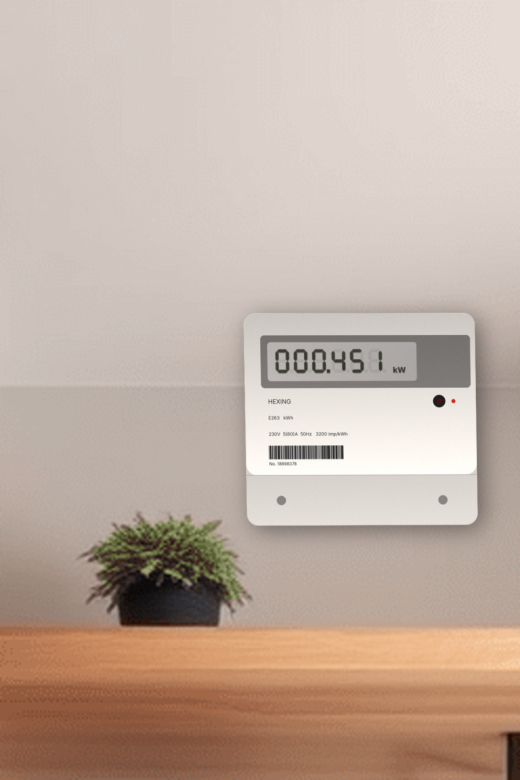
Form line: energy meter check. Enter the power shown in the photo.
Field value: 0.451 kW
